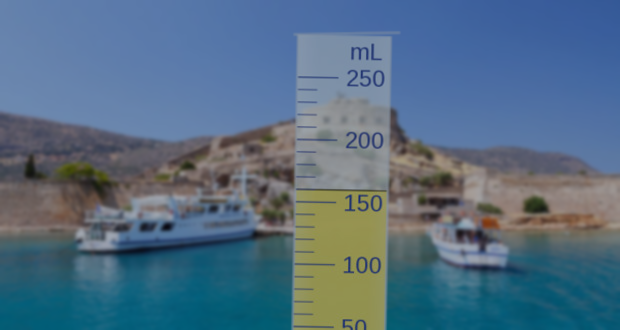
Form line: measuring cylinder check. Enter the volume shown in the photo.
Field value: 160 mL
